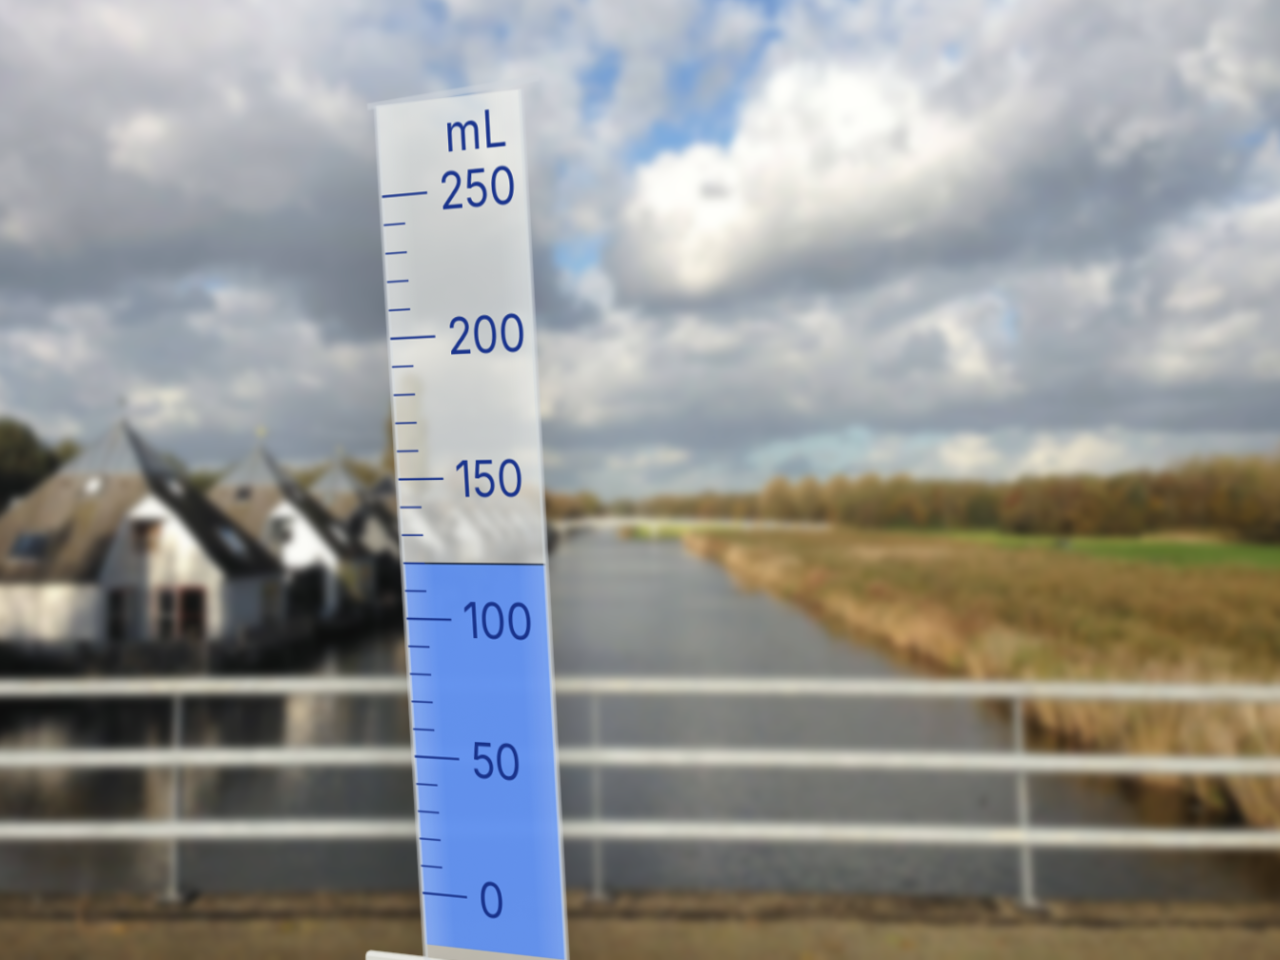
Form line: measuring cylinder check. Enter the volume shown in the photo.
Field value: 120 mL
